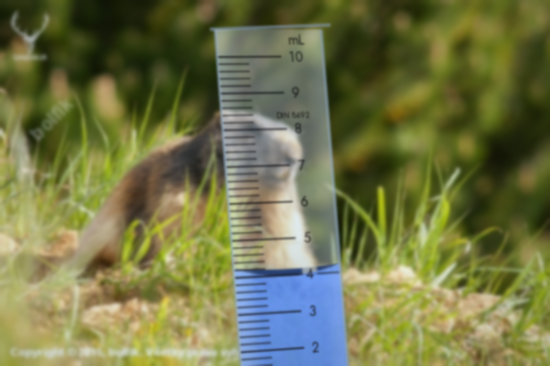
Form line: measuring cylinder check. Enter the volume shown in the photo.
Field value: 4 mL
